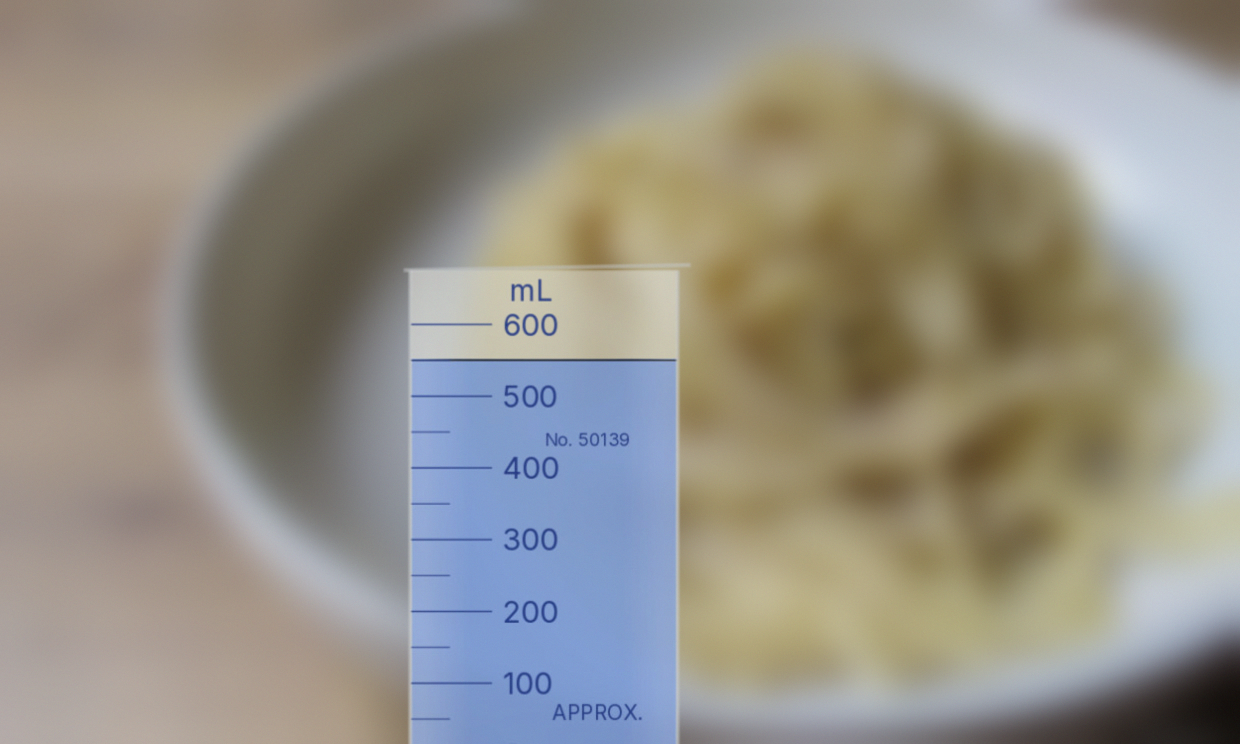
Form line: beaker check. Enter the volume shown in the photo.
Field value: 550 mL
